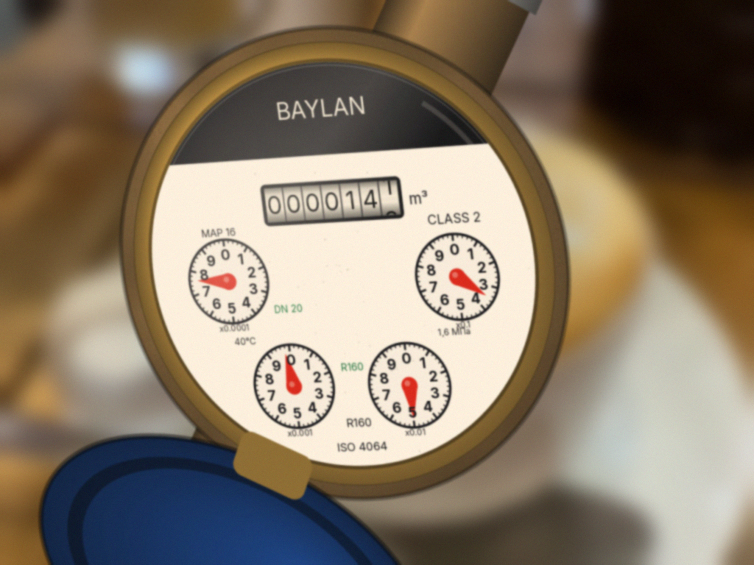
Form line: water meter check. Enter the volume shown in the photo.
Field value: 141.3497 m³
